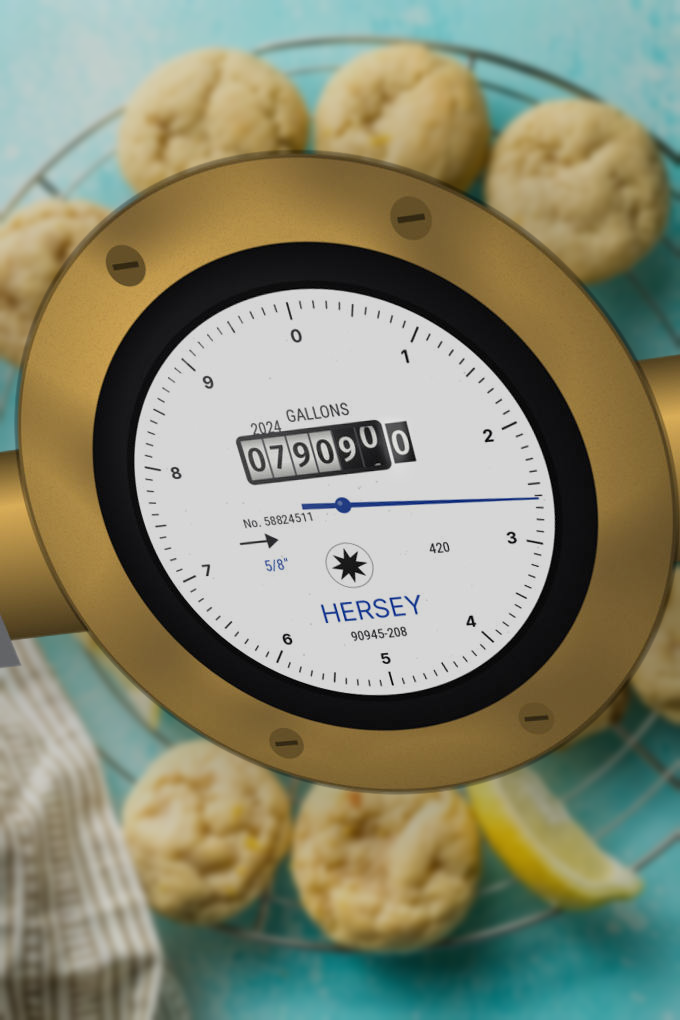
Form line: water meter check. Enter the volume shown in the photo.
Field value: 790902.6 gal
